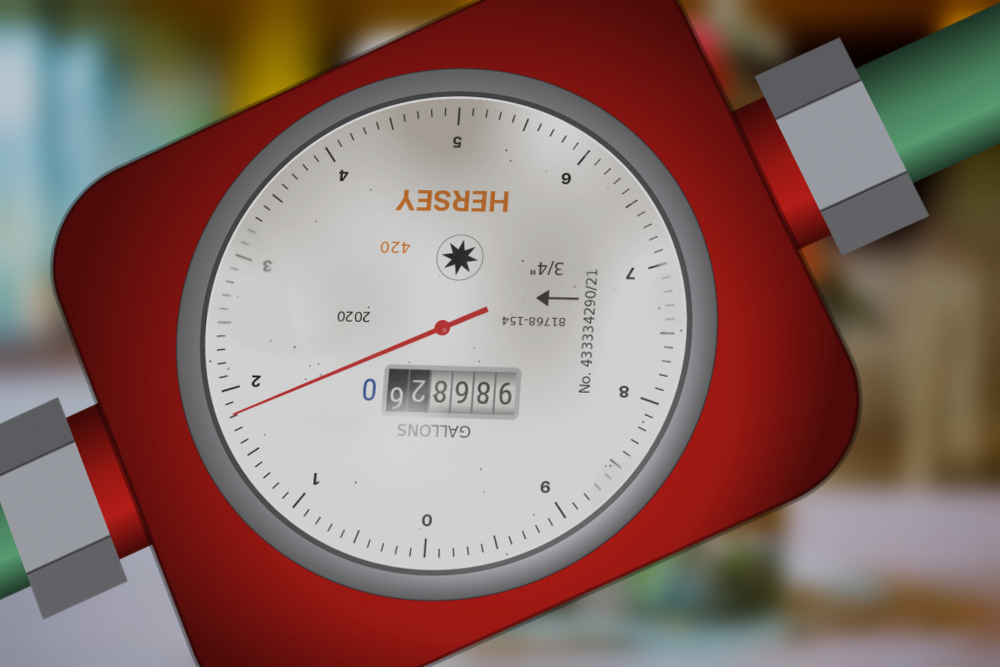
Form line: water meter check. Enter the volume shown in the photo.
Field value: 9868261.8 gal
